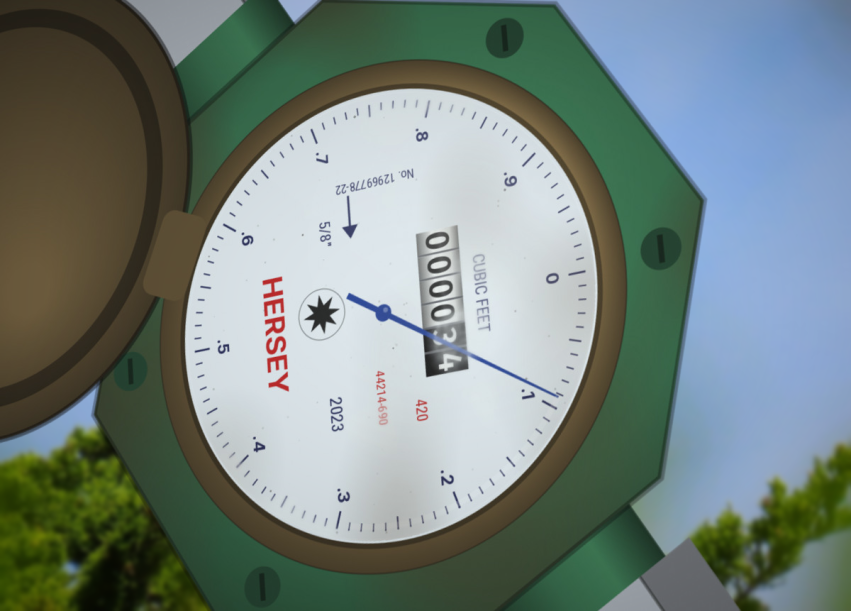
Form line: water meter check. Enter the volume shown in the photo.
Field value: 34.09 ft³
